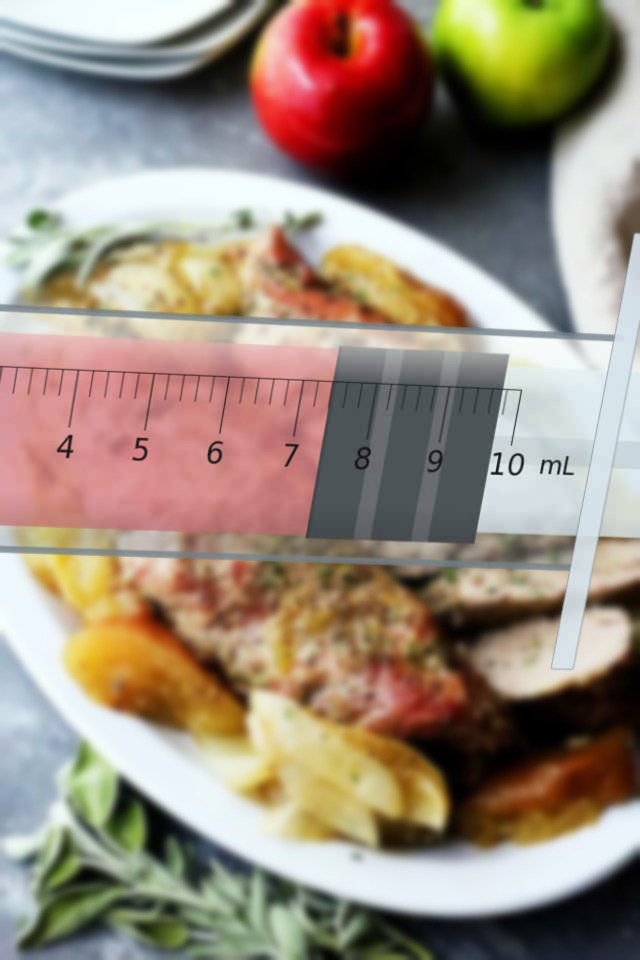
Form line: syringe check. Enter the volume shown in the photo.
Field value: 7.4 mL
